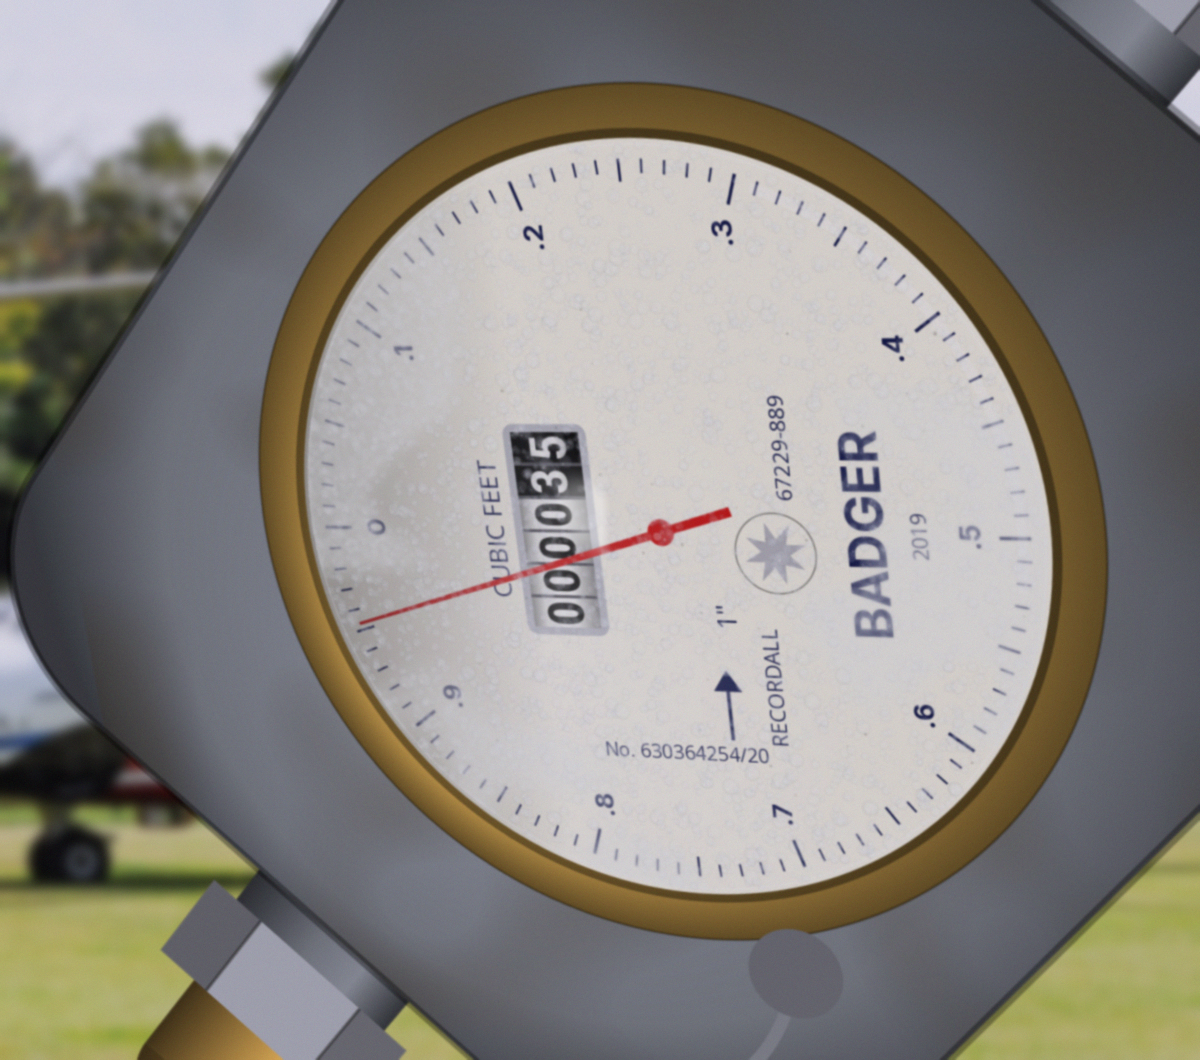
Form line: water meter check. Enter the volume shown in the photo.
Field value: 34.95 ft³
